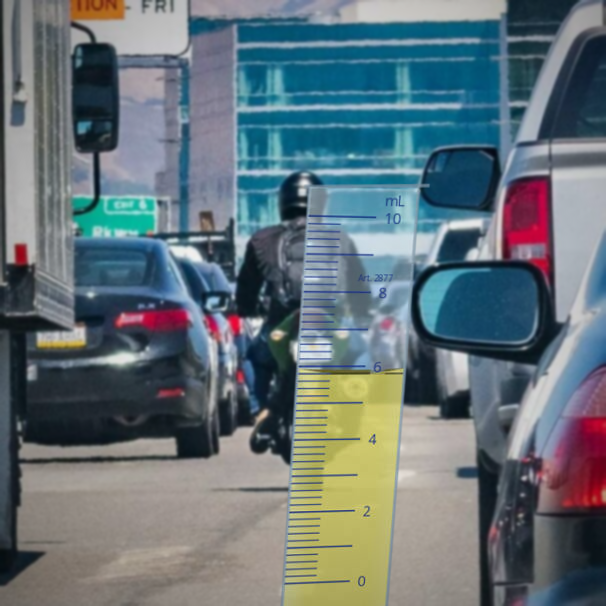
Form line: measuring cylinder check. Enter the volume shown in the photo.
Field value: 5.8 mL
